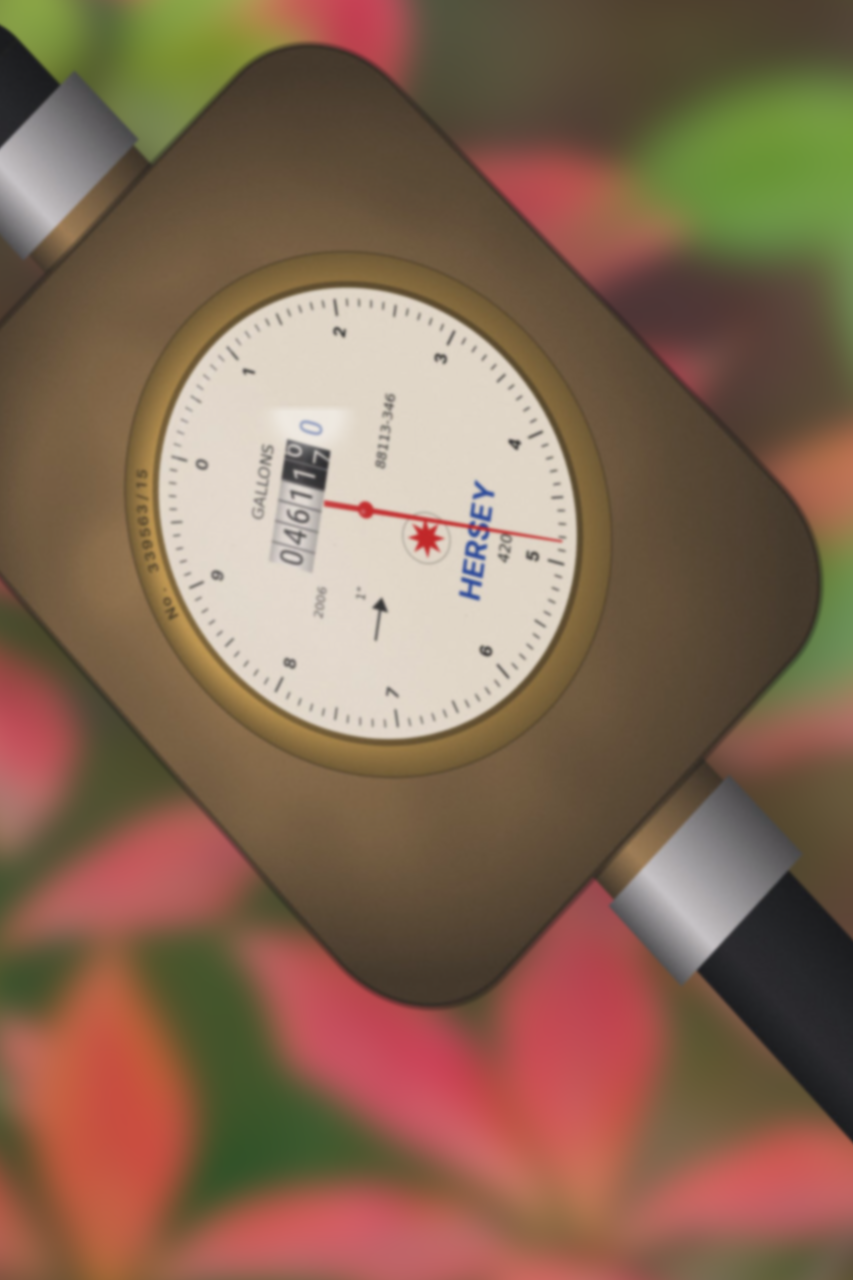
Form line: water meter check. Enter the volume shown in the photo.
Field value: 461164.8 gal
